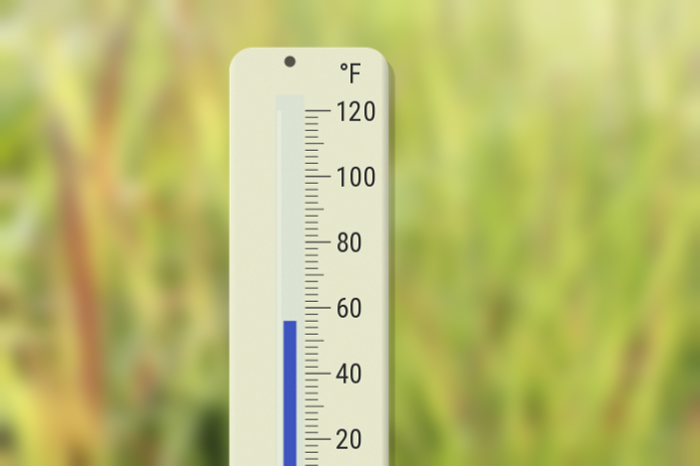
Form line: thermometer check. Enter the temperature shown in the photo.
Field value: 56 °F
